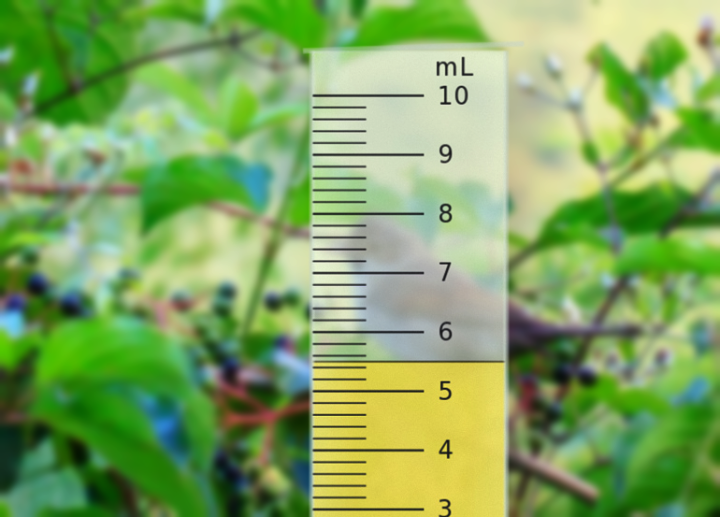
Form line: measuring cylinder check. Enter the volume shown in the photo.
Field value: 5.5 mL
